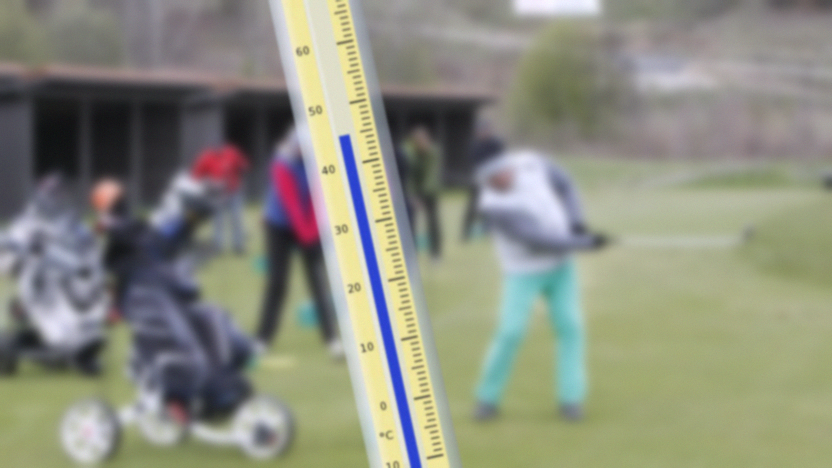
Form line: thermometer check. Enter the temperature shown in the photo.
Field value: 45 °C
